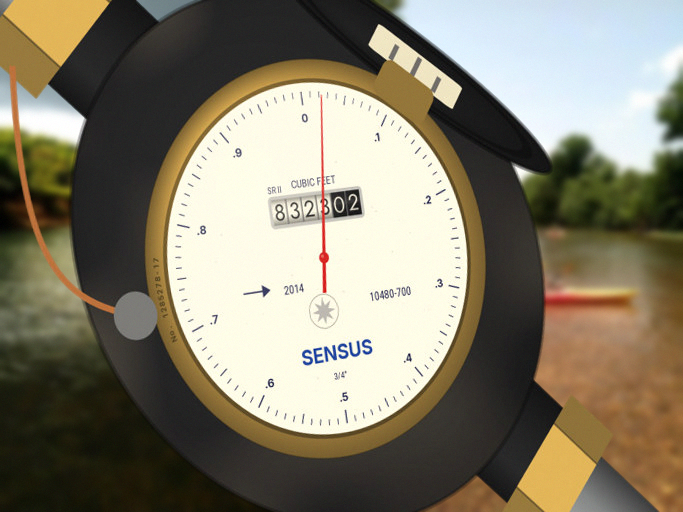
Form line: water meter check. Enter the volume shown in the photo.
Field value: 832302.02 ft³
